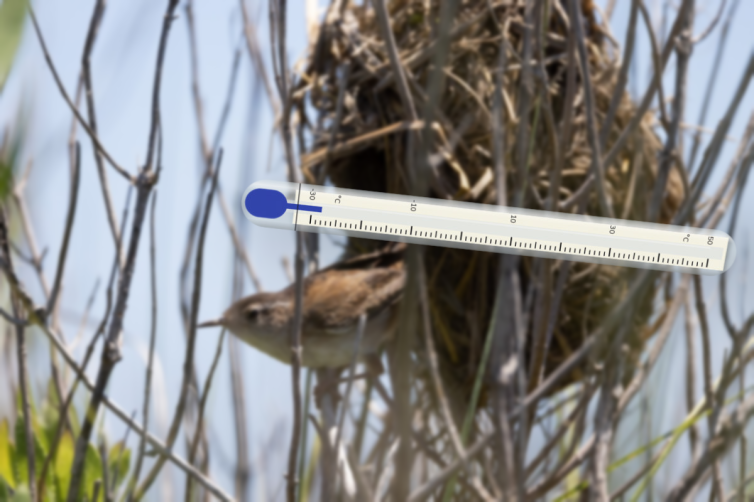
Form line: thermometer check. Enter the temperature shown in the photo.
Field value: -28 °C
